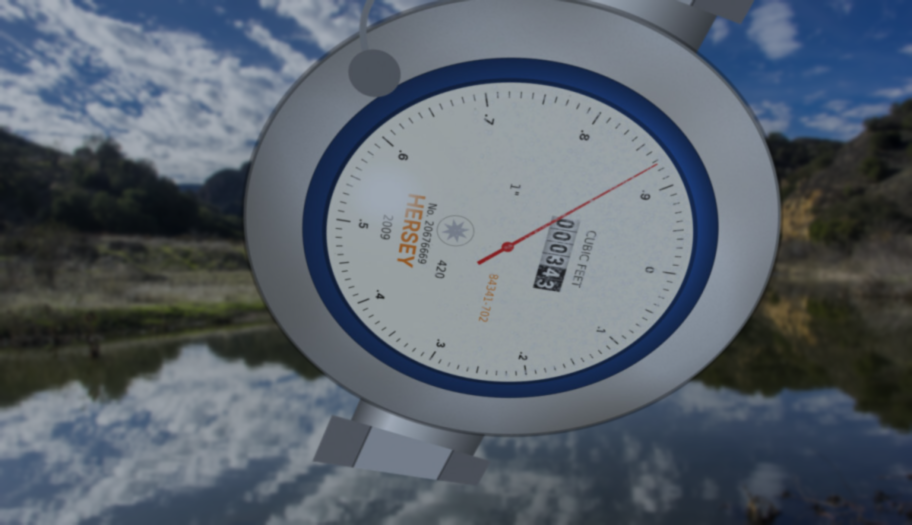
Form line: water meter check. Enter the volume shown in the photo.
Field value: 342.87 ft³
